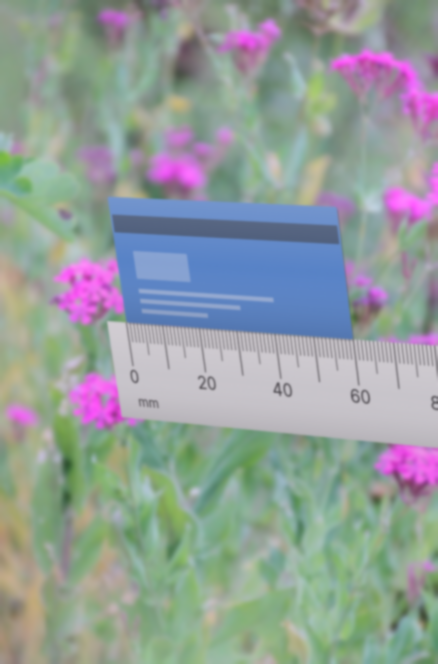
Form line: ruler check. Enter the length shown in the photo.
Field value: 60 mm
